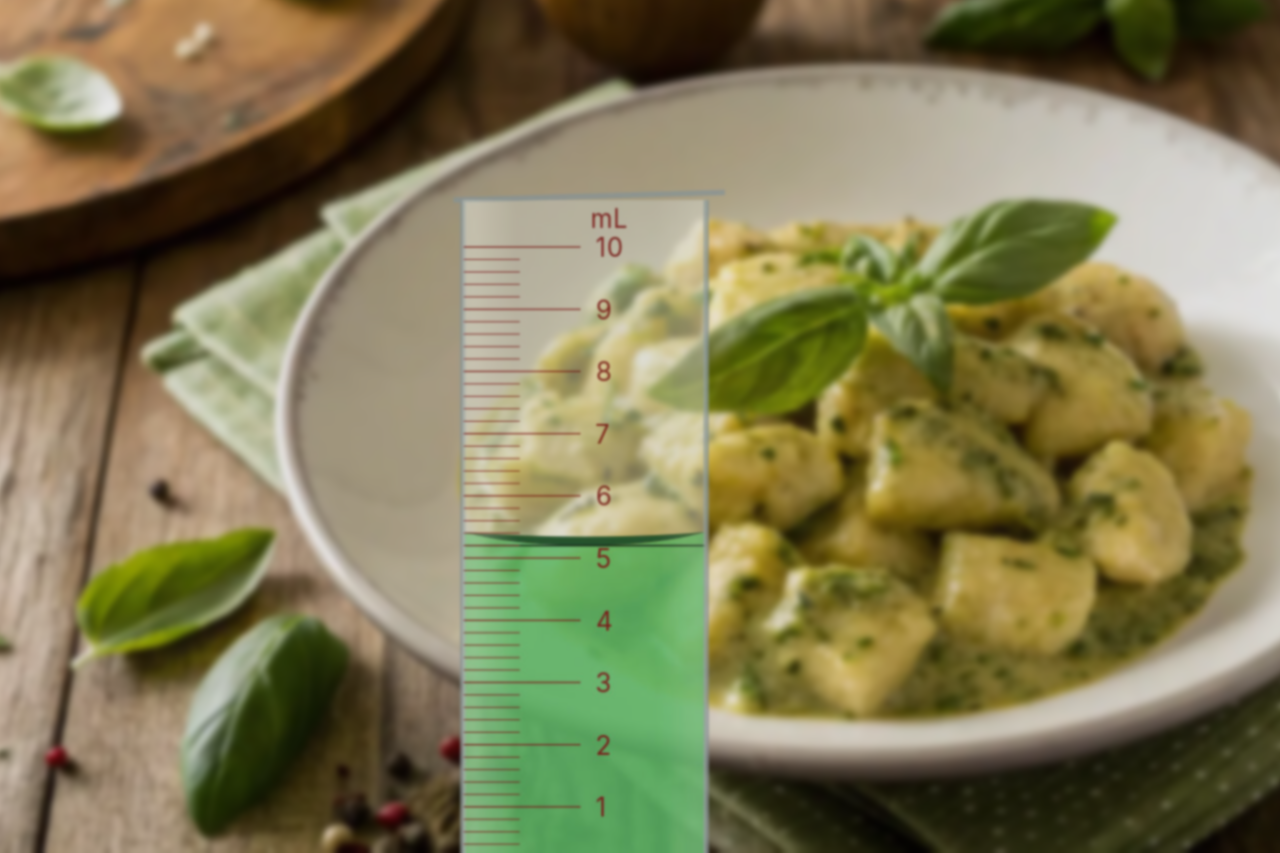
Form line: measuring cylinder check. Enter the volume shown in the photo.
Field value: 5.2 mL
